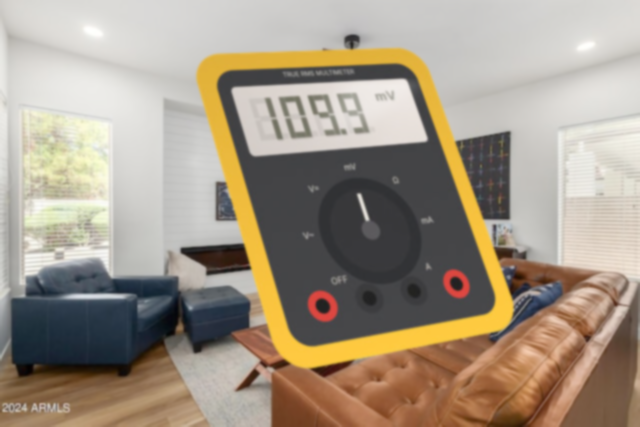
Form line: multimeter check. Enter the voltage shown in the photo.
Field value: 109.9 mV
